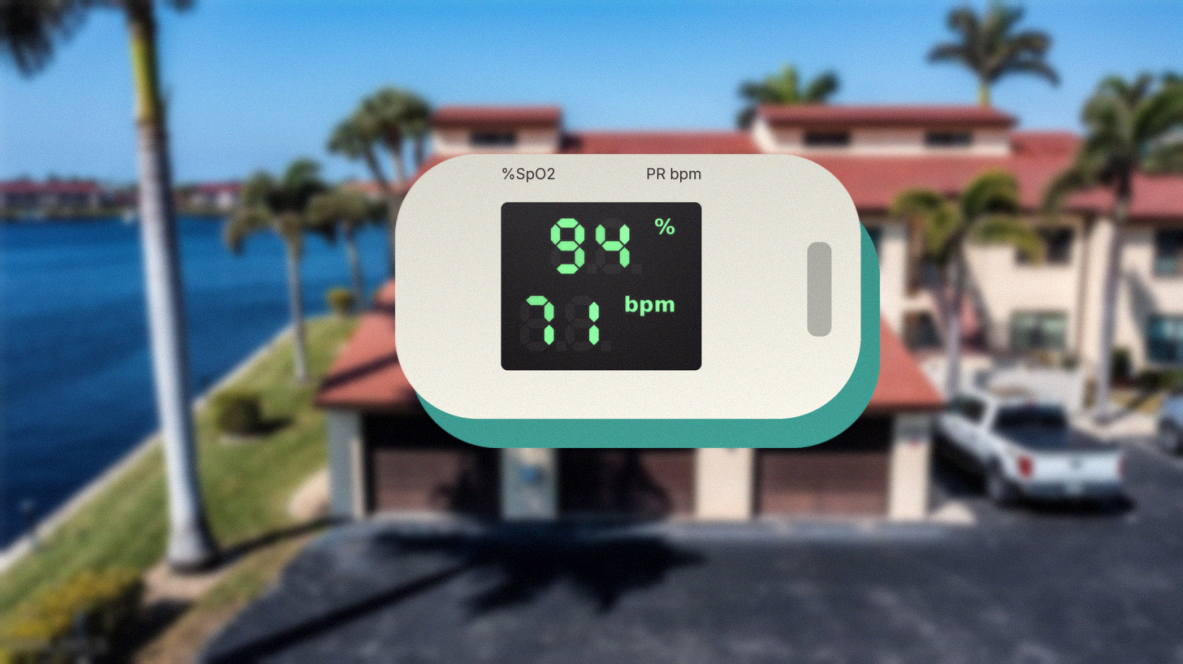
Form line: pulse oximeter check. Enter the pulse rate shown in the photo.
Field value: 71 bpm
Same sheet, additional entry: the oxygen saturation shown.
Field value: 94 %
